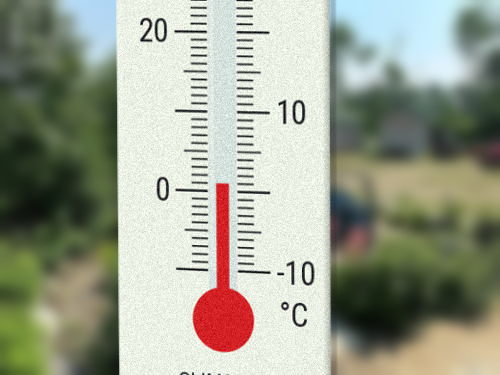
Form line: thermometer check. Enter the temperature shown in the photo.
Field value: 1 °C
